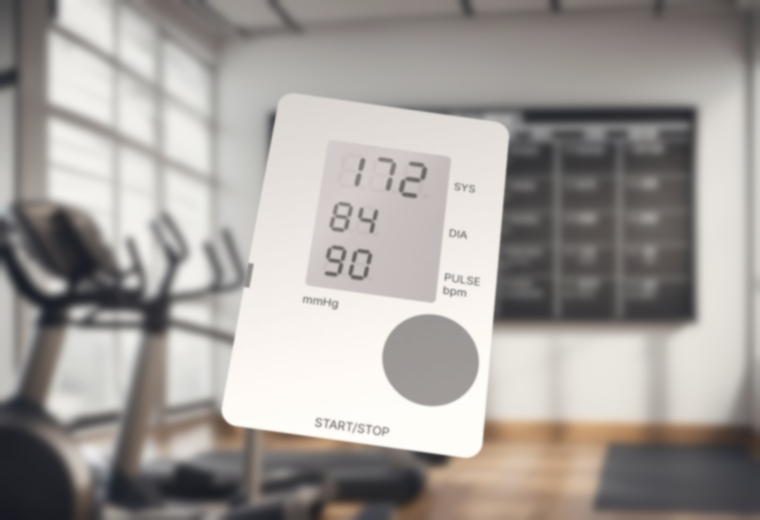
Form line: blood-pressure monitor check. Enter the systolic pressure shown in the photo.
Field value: 172 mmHg
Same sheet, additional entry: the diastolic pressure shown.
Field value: 84 mmHg
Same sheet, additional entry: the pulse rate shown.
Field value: 90 bpm
